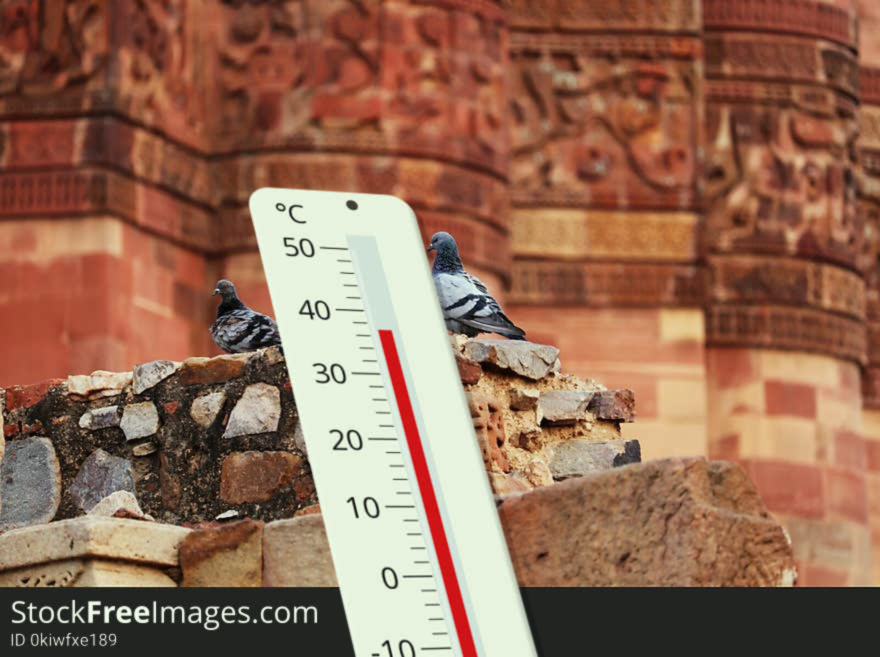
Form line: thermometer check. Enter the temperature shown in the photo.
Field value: 37 °C
